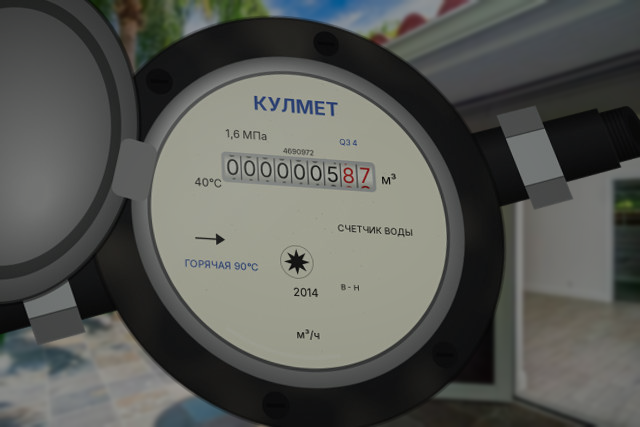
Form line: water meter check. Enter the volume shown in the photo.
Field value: 5.87 m³
